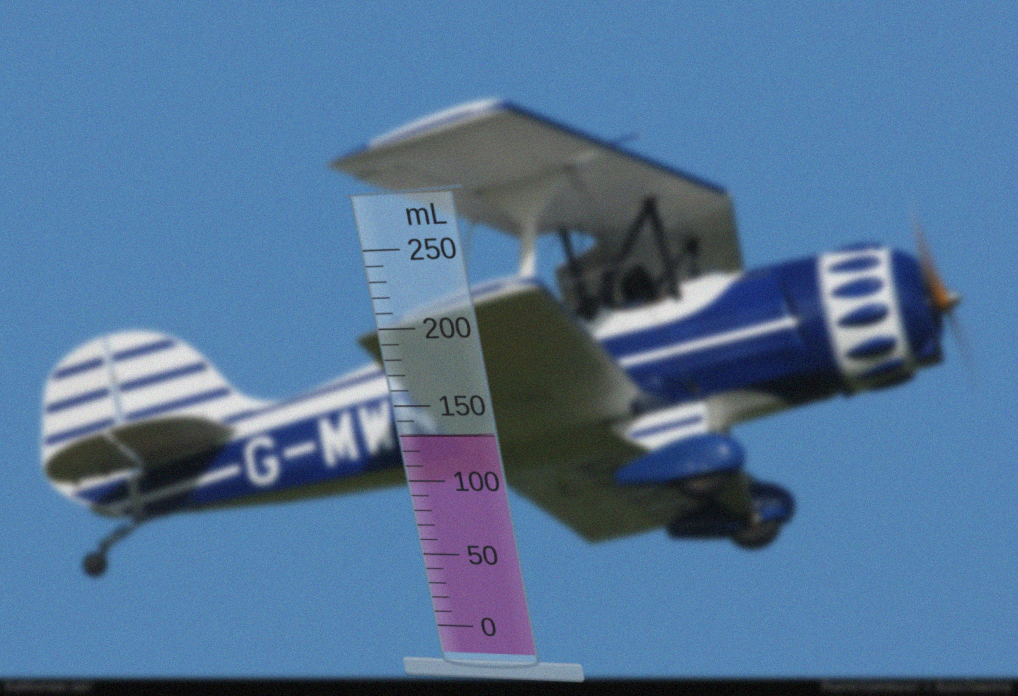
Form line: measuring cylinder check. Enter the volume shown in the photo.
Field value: 130 mL
